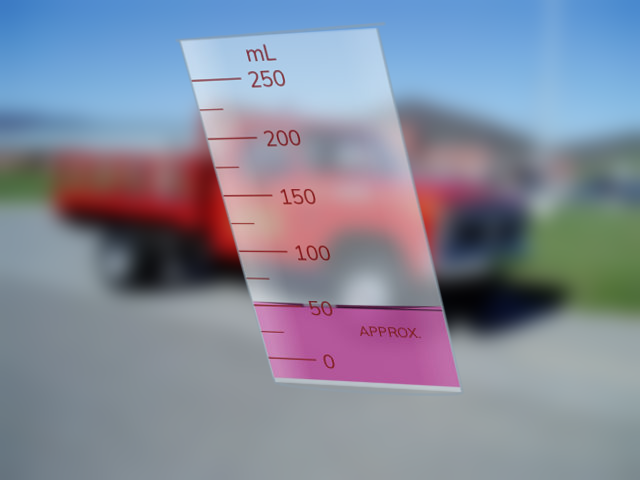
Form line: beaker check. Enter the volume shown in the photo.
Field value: 50 mL
